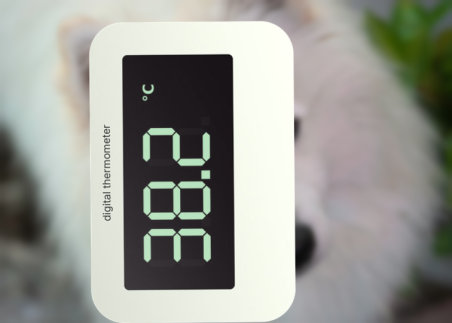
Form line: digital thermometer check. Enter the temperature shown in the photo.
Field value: 38.2 °C
